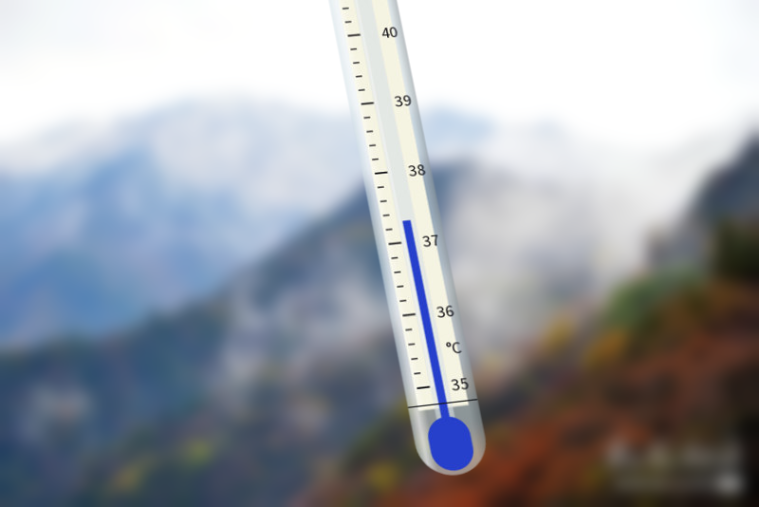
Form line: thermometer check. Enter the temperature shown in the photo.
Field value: 37.3 °C
